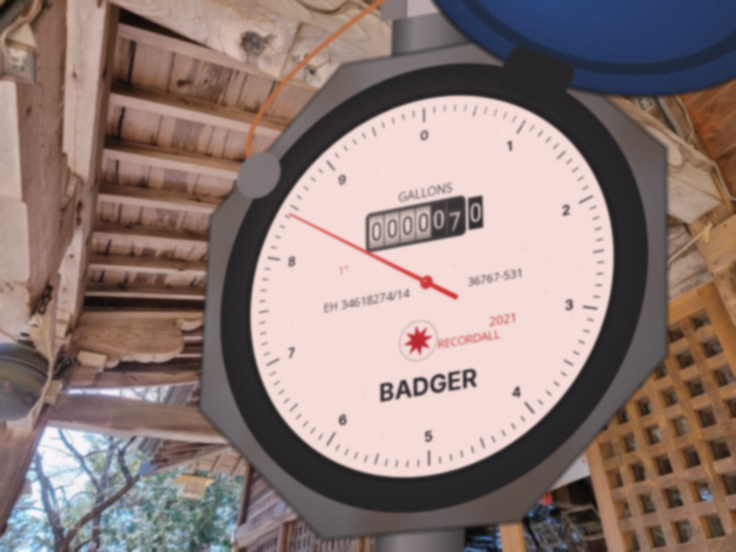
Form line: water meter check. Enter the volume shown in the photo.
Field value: 68.4 gal
